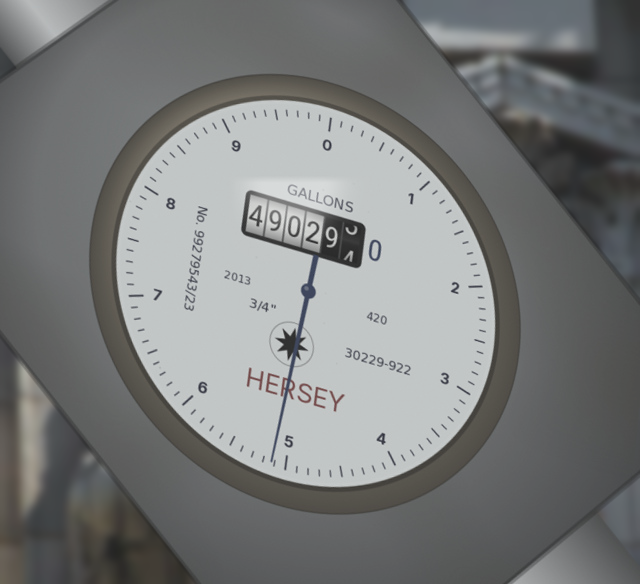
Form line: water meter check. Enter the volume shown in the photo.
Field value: 4902935.1 gal
